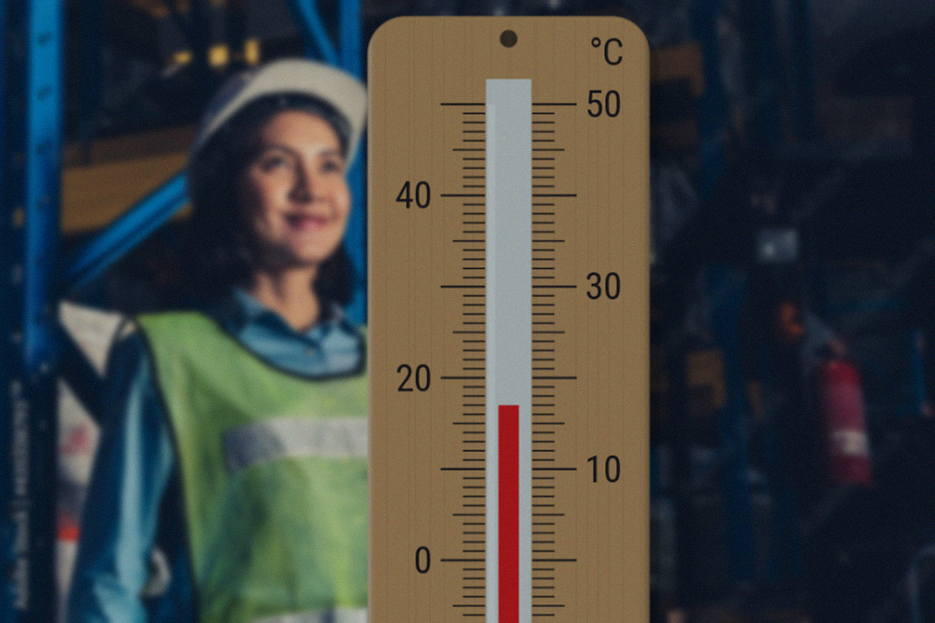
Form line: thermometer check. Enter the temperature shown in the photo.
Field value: 17 °C
